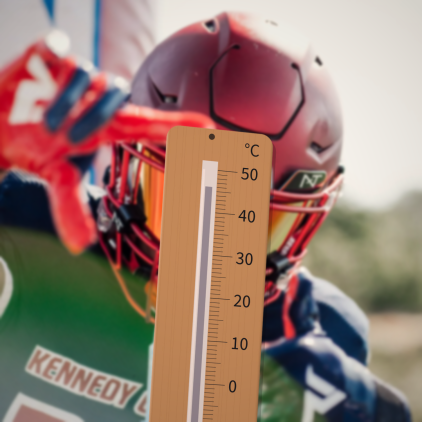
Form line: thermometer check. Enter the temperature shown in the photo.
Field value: 46 °C
